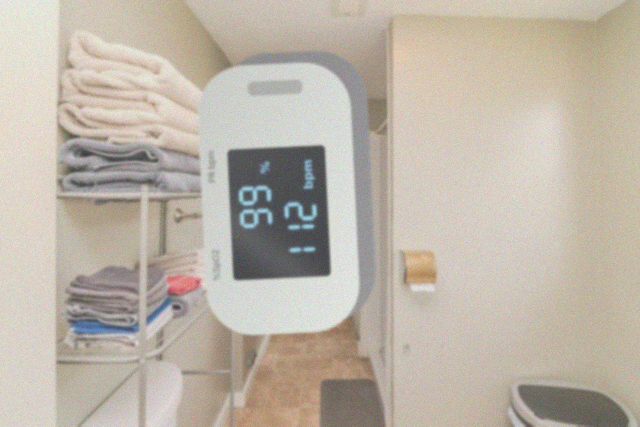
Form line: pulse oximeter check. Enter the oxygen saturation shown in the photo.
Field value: 99 %
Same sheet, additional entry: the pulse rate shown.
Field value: 112 bpm
